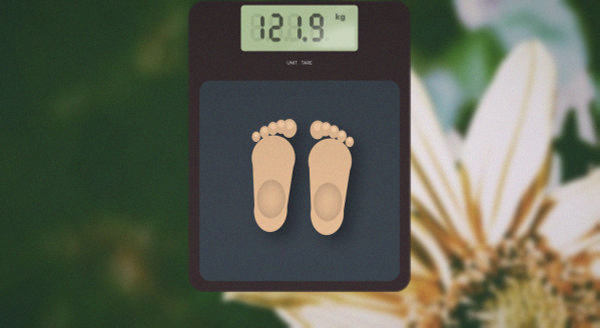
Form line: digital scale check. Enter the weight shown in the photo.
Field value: 121.9 kg
